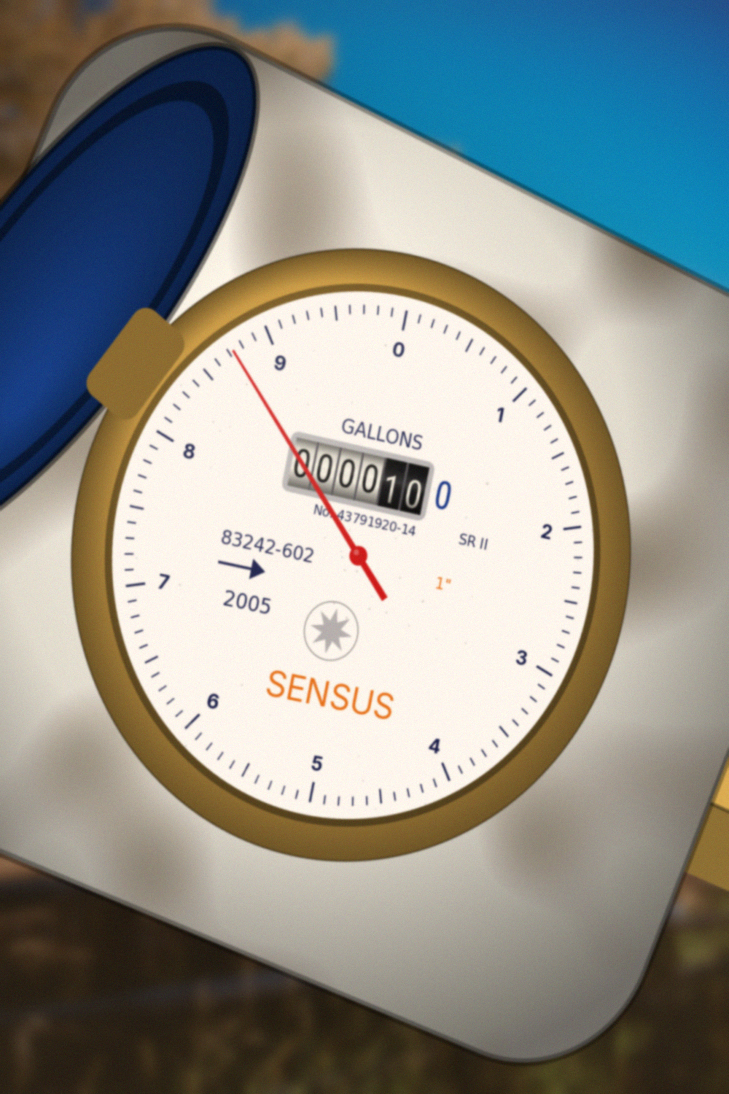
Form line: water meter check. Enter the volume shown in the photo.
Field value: 98.7 gal
